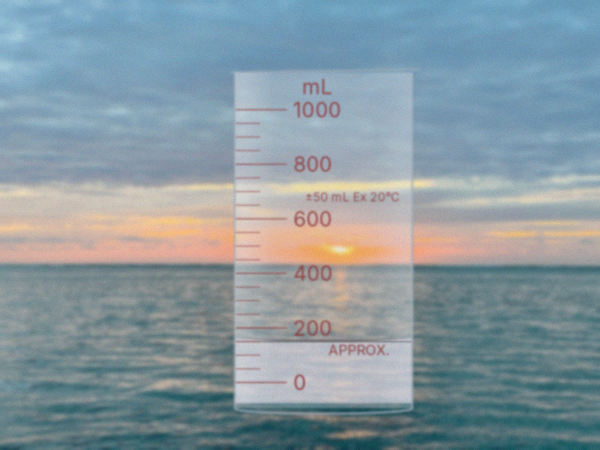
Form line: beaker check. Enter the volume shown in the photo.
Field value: 150 mL
